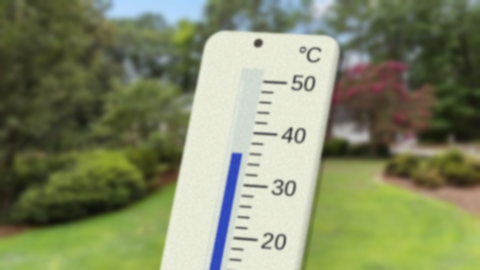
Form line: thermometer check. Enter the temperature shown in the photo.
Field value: 36 °C
